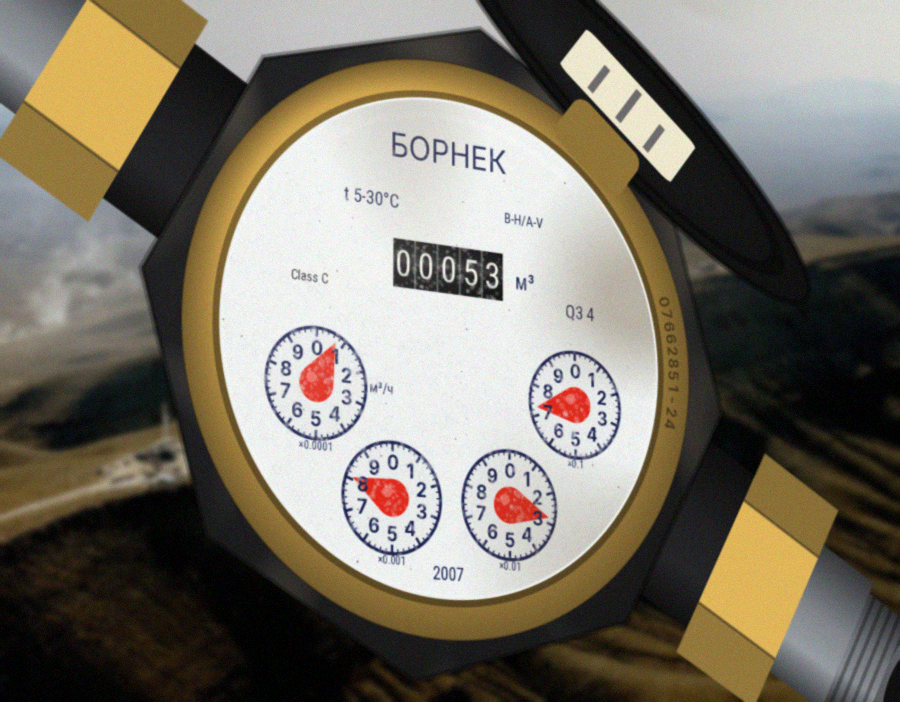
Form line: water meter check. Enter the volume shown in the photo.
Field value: 53.7280 m³
